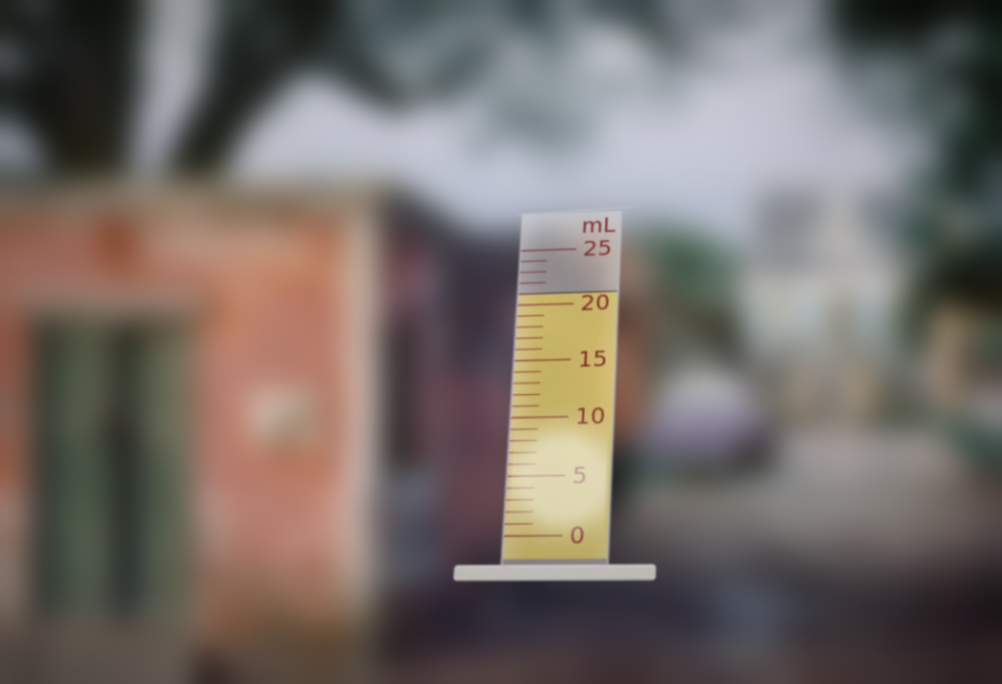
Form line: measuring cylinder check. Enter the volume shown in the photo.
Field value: 21 mL
